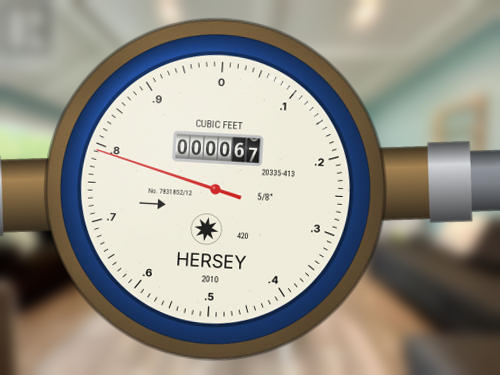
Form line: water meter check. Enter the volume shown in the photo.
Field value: 66.79 ft³
